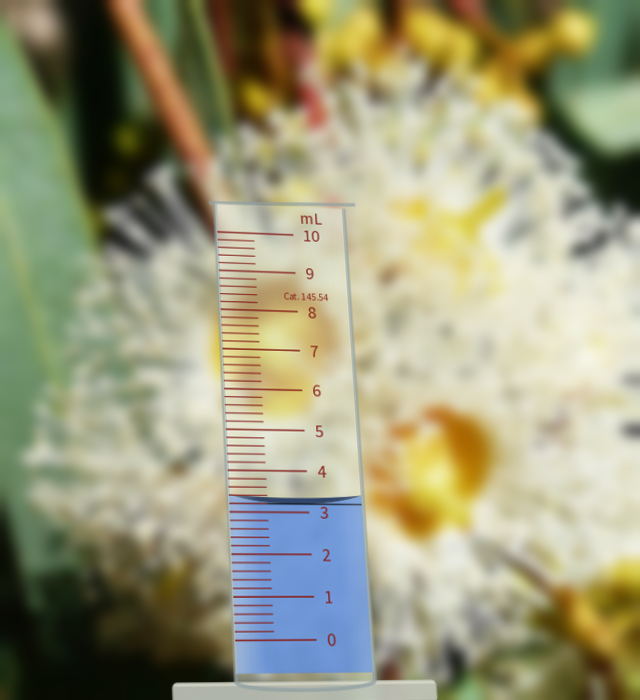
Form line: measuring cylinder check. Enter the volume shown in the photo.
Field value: 3.2 mL
